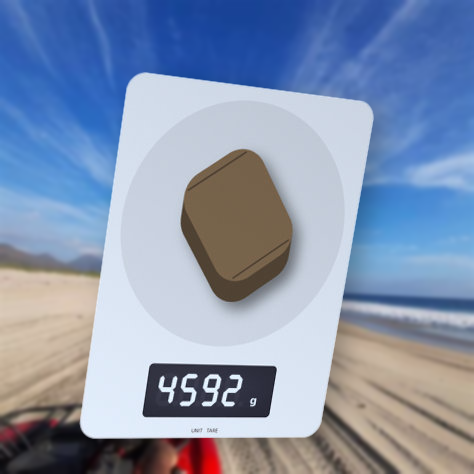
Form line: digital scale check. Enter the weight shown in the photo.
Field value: 4592 g
